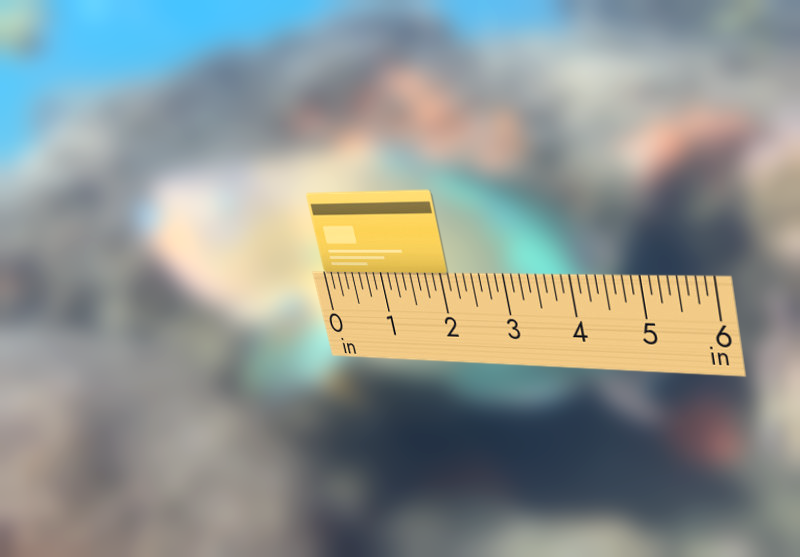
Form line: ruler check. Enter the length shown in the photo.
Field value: 2.125 in
